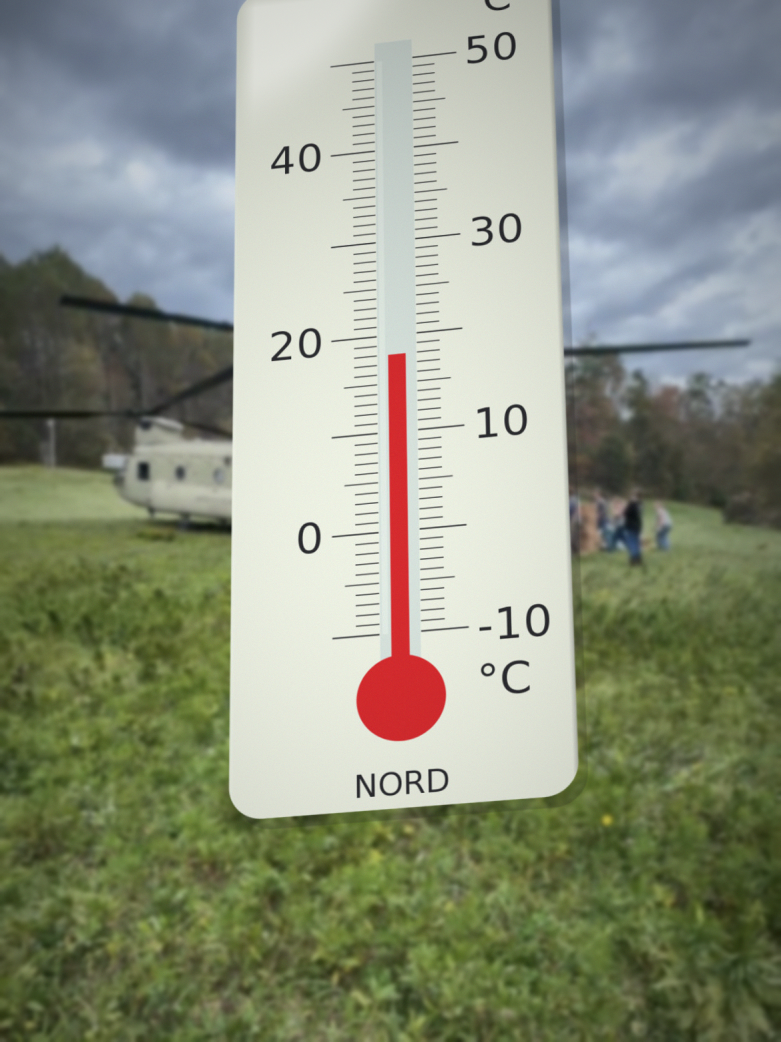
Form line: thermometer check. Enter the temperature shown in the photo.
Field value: 18 °C
